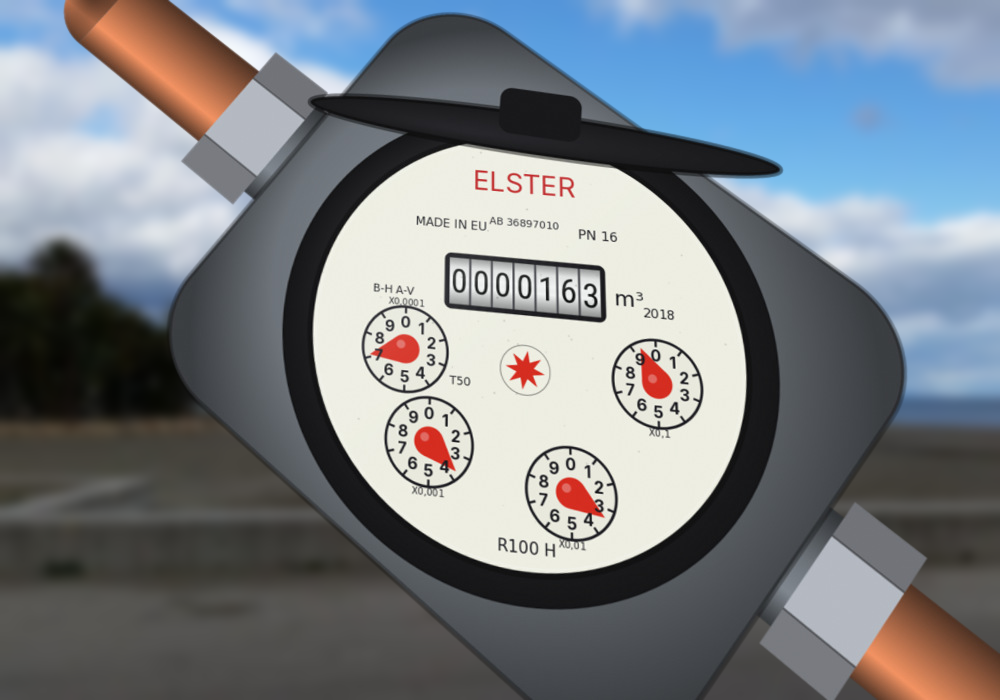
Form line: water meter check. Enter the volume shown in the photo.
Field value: 162.9337 m³
